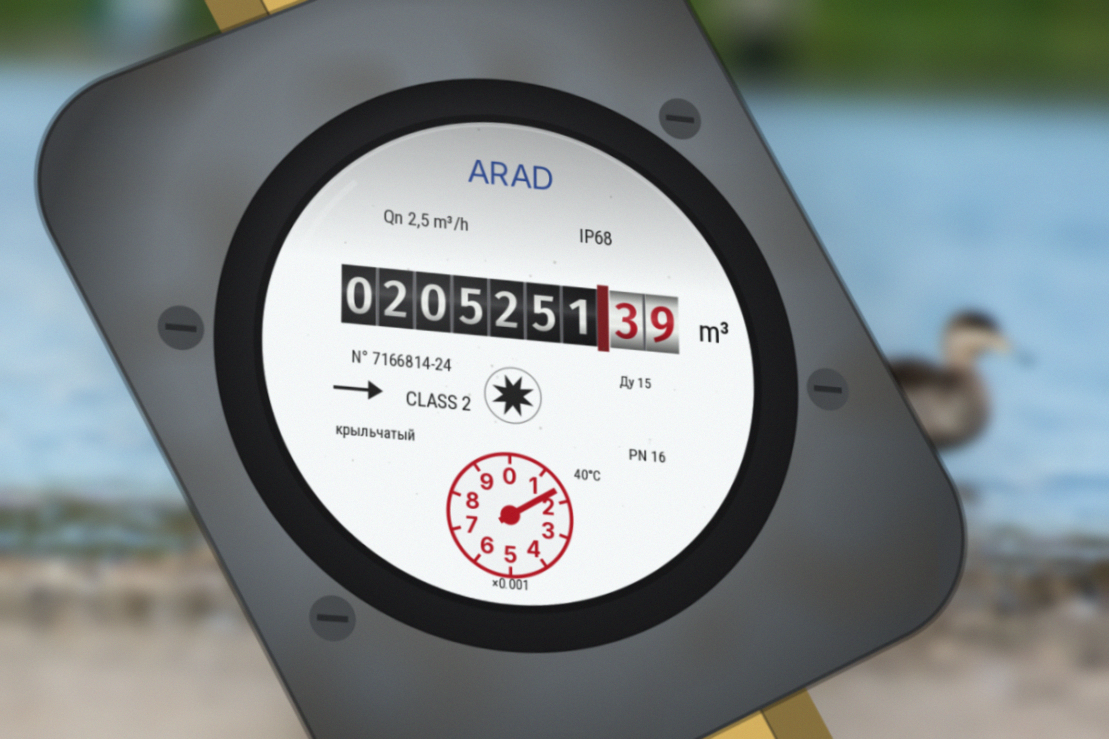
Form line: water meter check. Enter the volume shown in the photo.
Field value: 205251.391 m³
